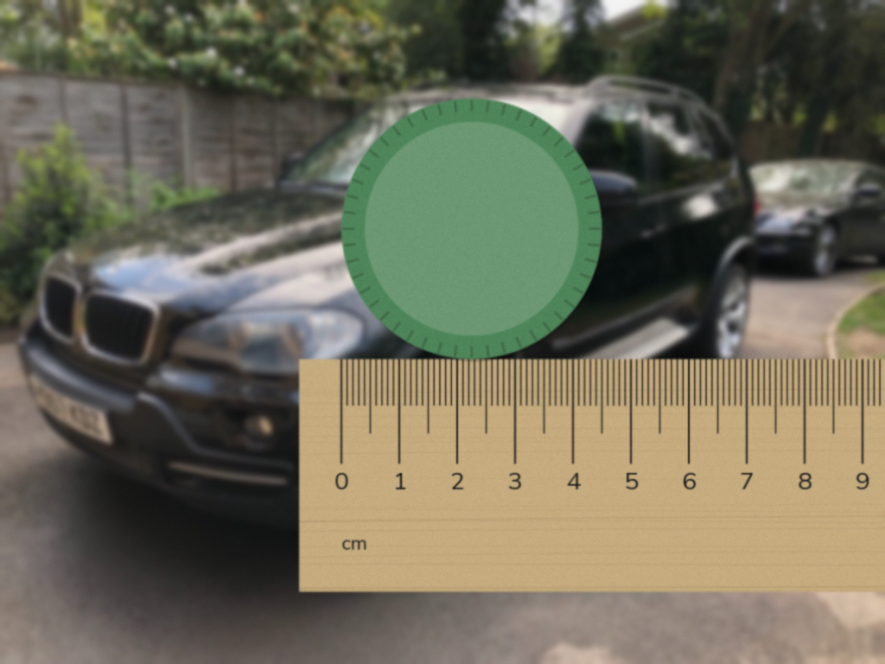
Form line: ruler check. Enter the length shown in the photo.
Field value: 4.5 cm
